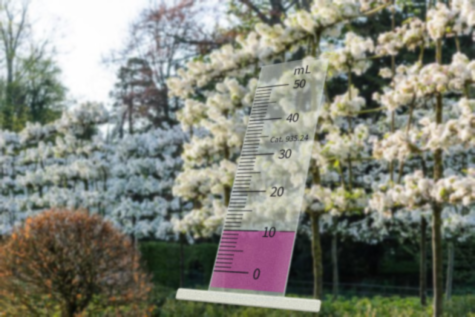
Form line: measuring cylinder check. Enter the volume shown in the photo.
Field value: 10 mL
